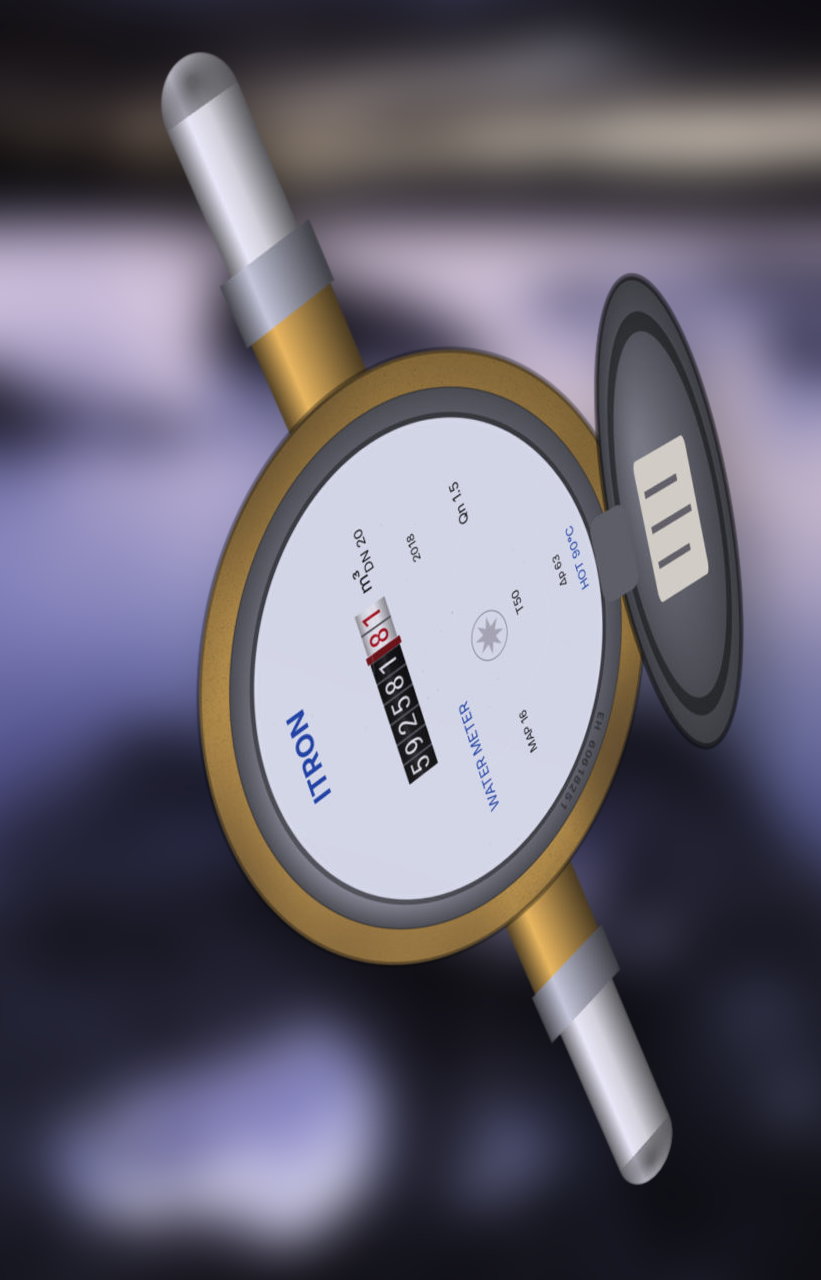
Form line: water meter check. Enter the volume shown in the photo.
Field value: 592581.81 m³
